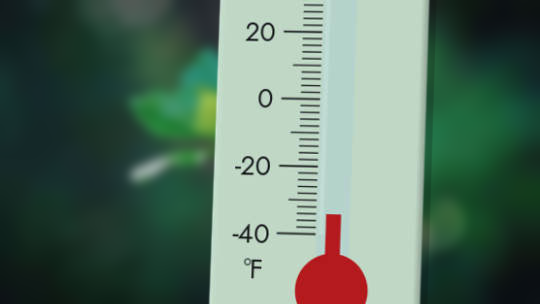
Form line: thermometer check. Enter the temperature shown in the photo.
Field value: -34 °F
